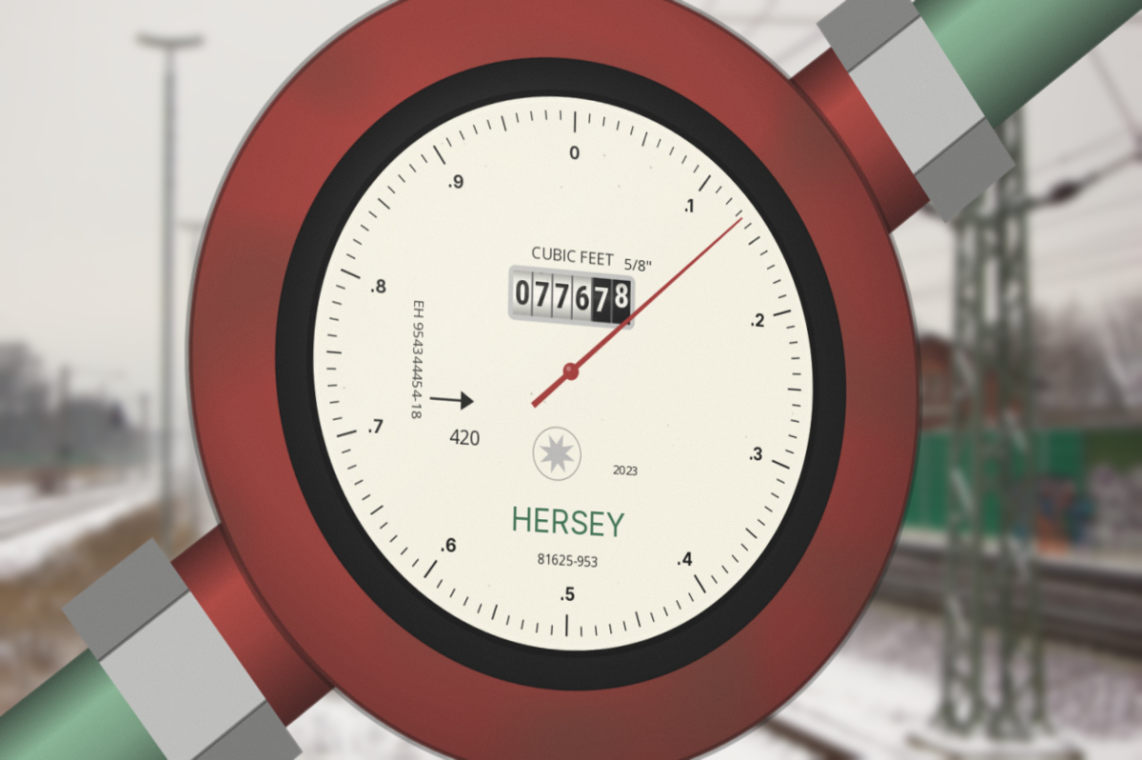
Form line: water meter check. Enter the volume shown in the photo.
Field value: 77678.13 ft³
